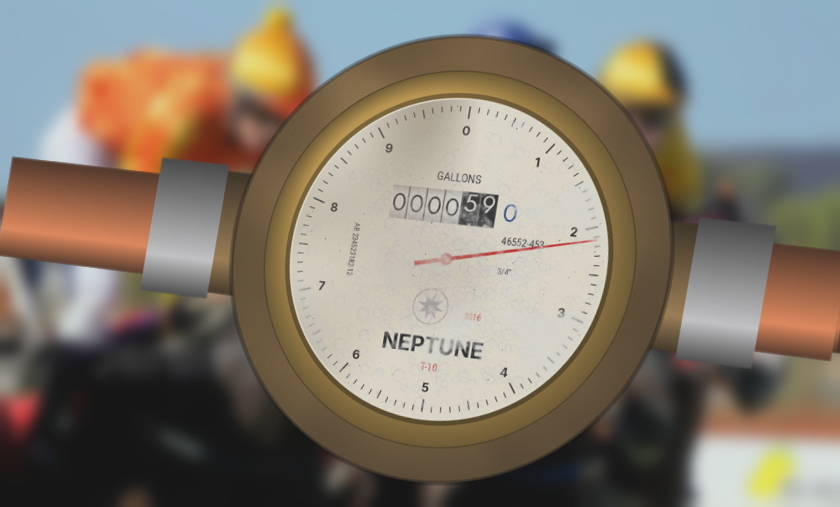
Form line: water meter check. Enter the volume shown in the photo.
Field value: 592.1 gal
